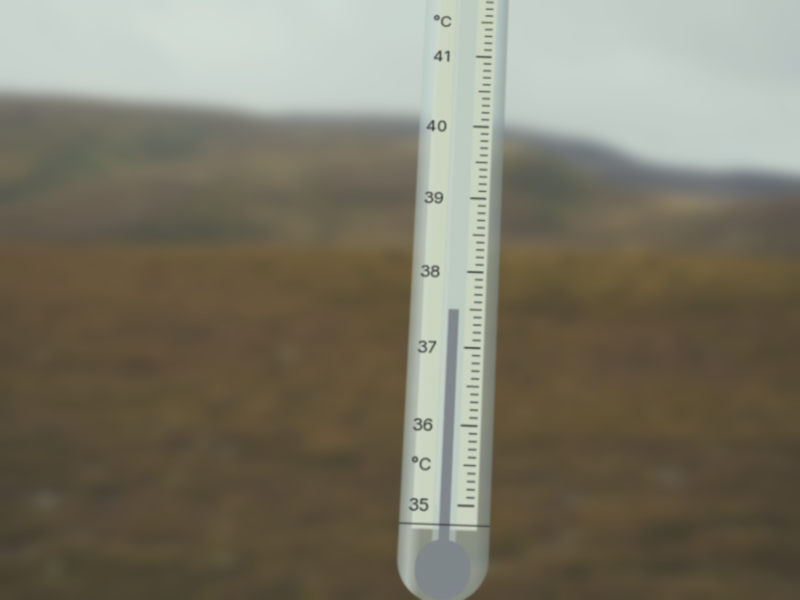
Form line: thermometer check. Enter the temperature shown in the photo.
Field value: 37.5 °C
